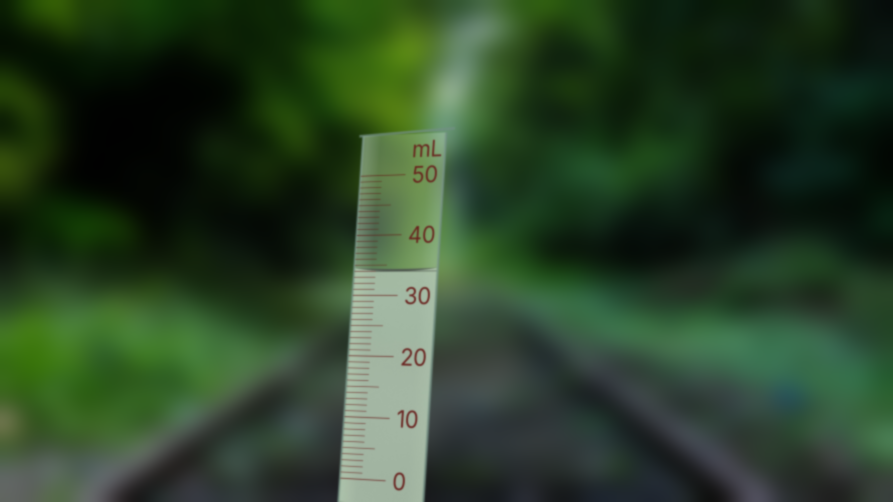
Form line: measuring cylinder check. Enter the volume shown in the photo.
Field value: 34 mL
